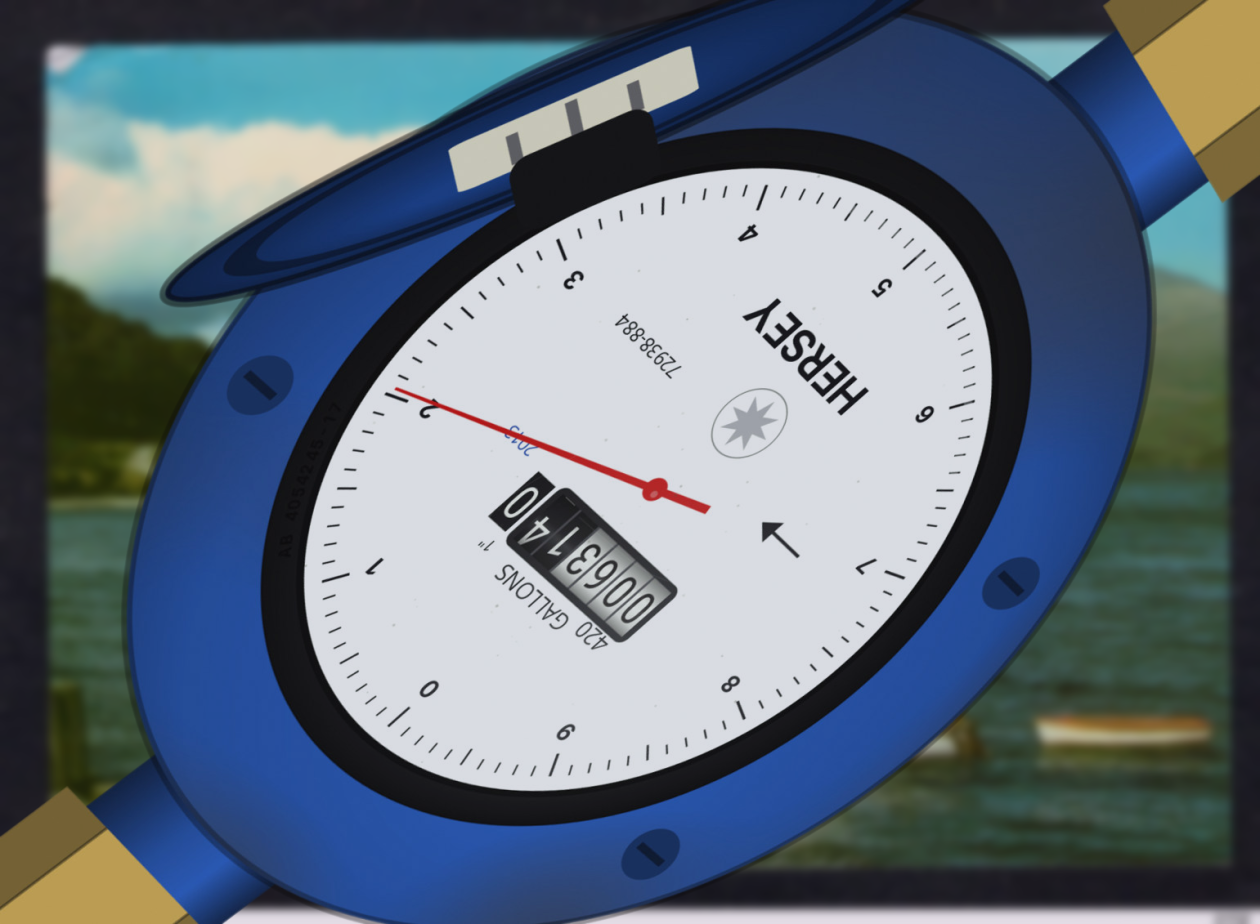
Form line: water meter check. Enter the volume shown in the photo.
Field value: 63142.0 gal
